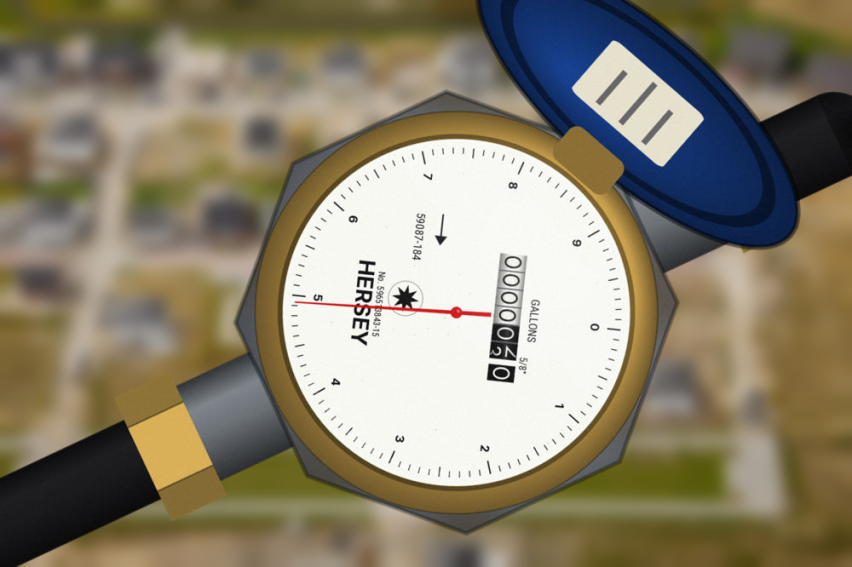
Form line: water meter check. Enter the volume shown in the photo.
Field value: 24.9 gal
